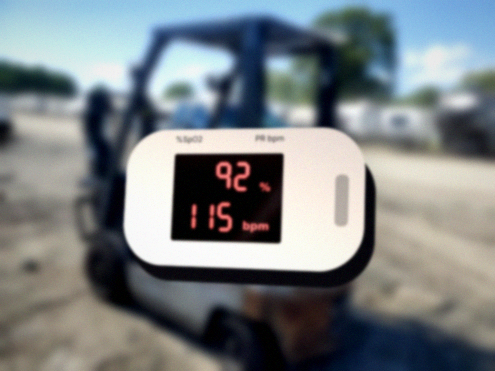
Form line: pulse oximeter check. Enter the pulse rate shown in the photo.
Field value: 115 bpm
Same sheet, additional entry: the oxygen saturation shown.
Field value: 92 %
